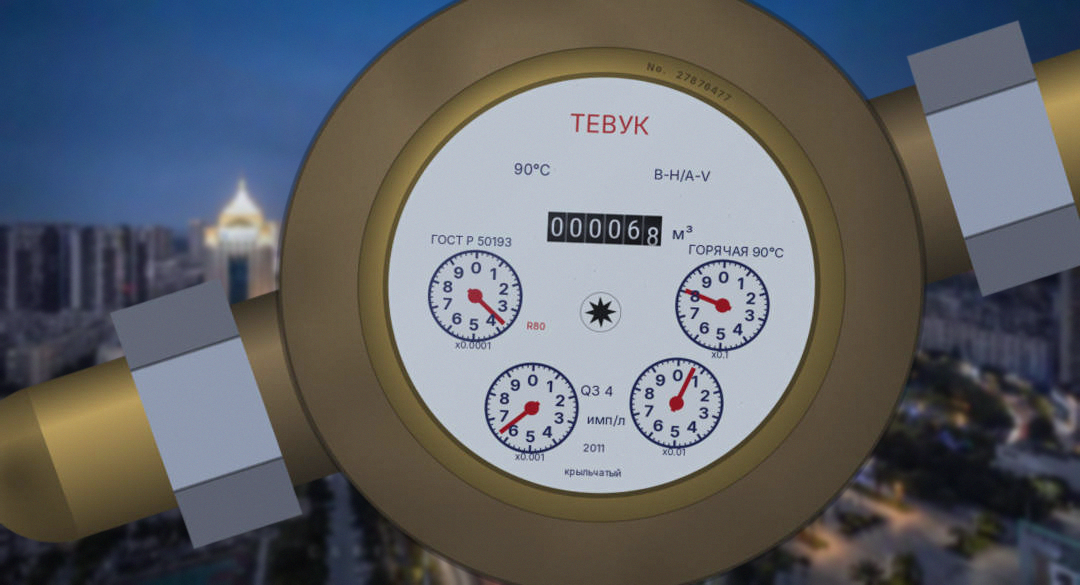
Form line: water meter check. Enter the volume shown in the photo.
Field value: 67.8063 m³
